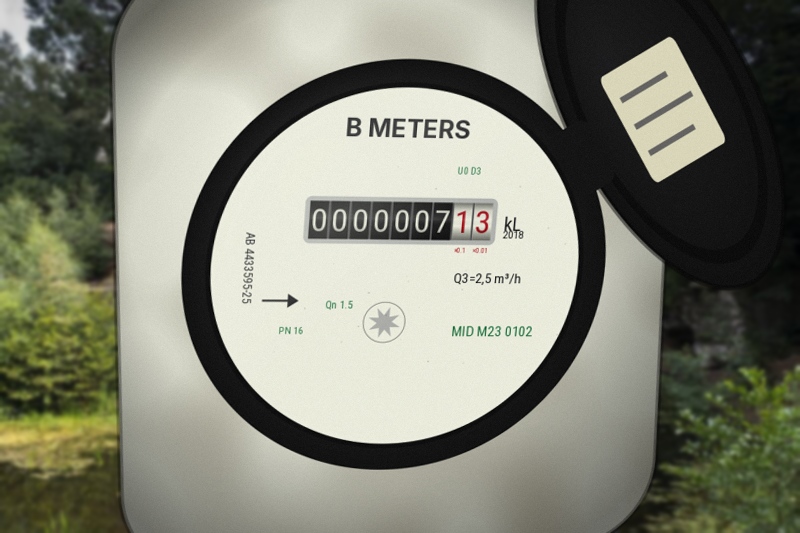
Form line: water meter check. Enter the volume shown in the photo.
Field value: 7.13 kL
